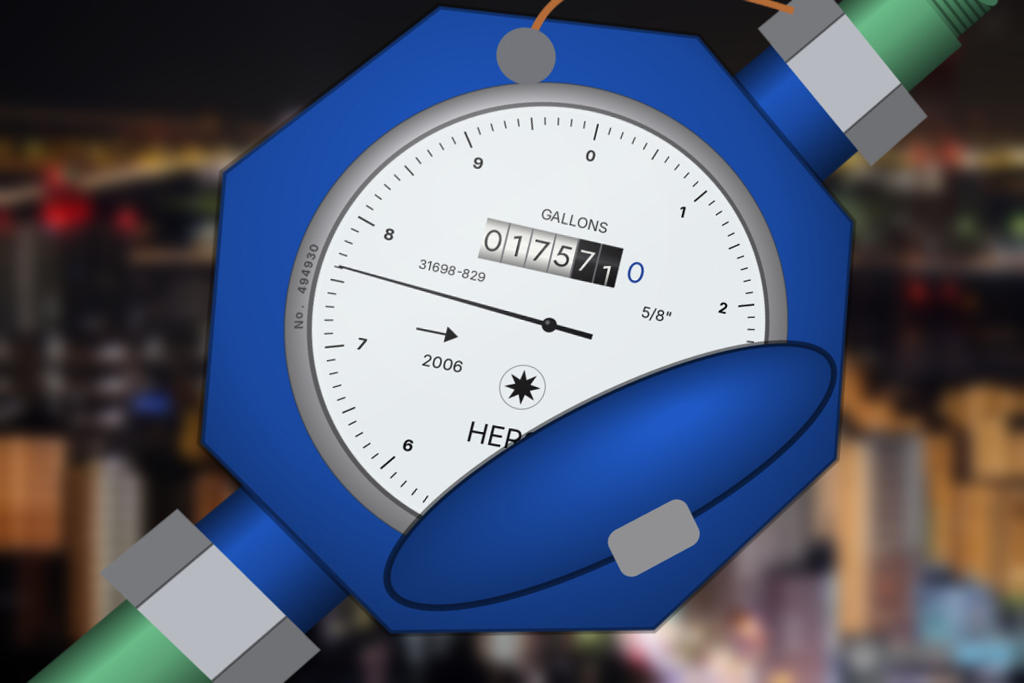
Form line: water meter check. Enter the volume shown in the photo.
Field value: 175707.6 gal
